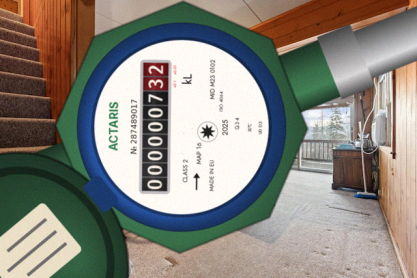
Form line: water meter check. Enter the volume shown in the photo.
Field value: 7.32 kL
